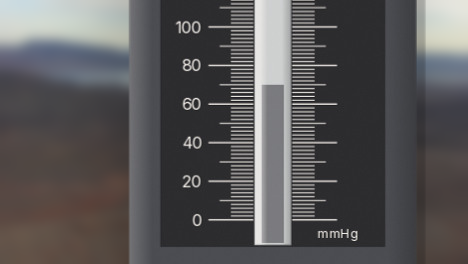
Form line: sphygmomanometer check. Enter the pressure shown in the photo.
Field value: 70 mmHg
